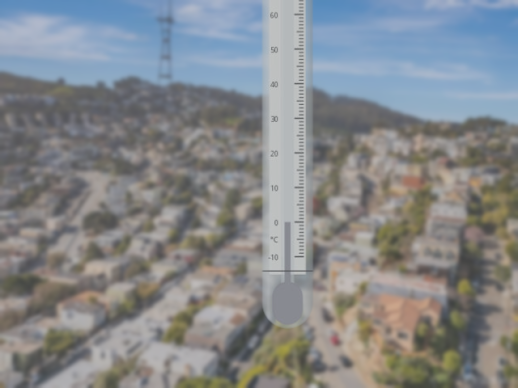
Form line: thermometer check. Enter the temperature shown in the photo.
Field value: 0 °C
